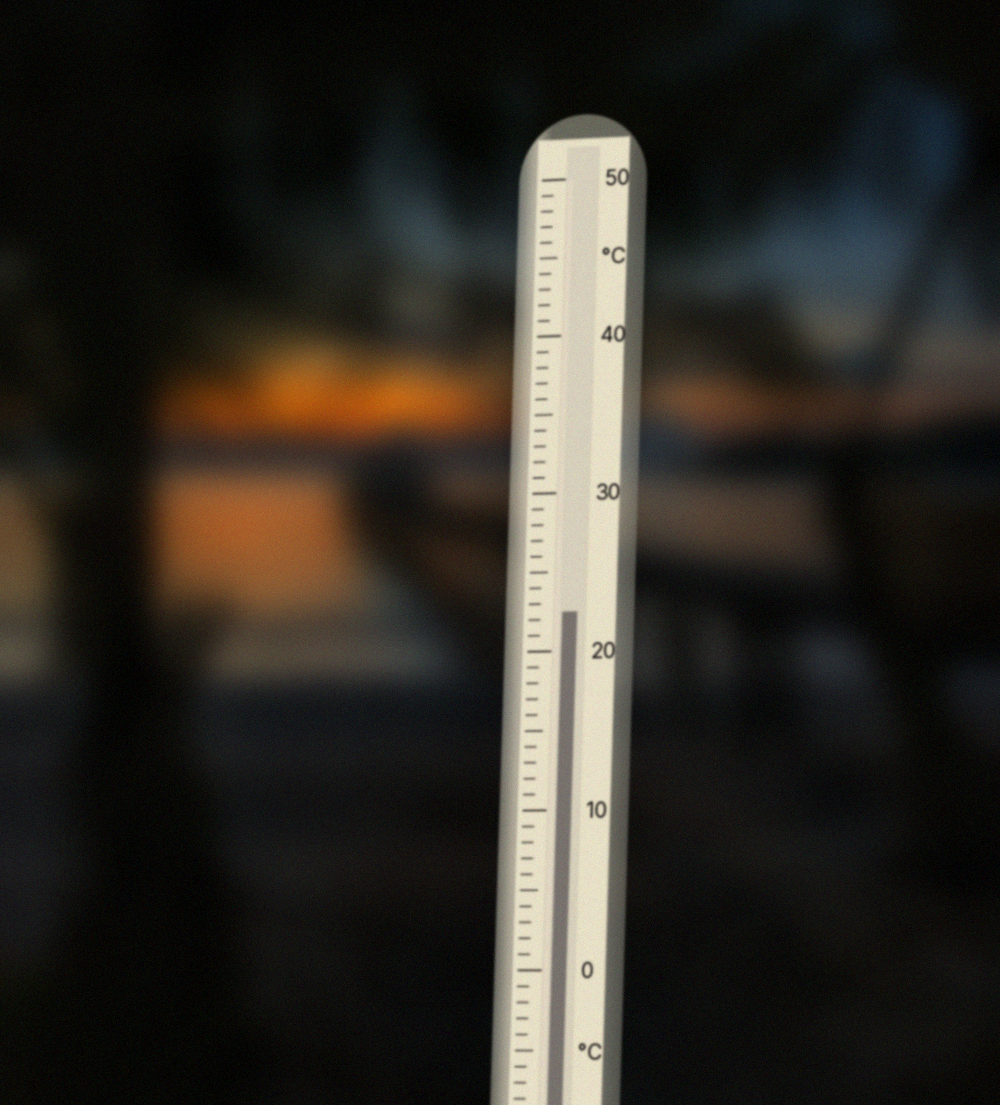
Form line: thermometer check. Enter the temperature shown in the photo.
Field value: 22.5 °C
